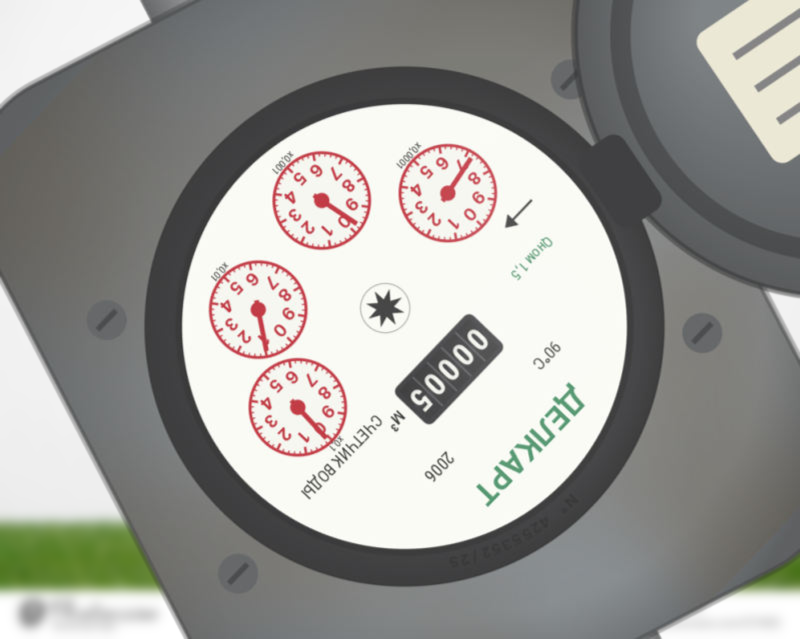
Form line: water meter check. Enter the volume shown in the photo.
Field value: 5.0097 m³
